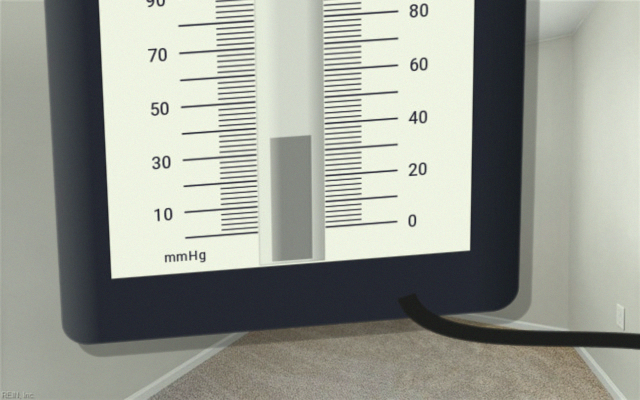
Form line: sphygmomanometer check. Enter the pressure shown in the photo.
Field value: 36 mmHg
